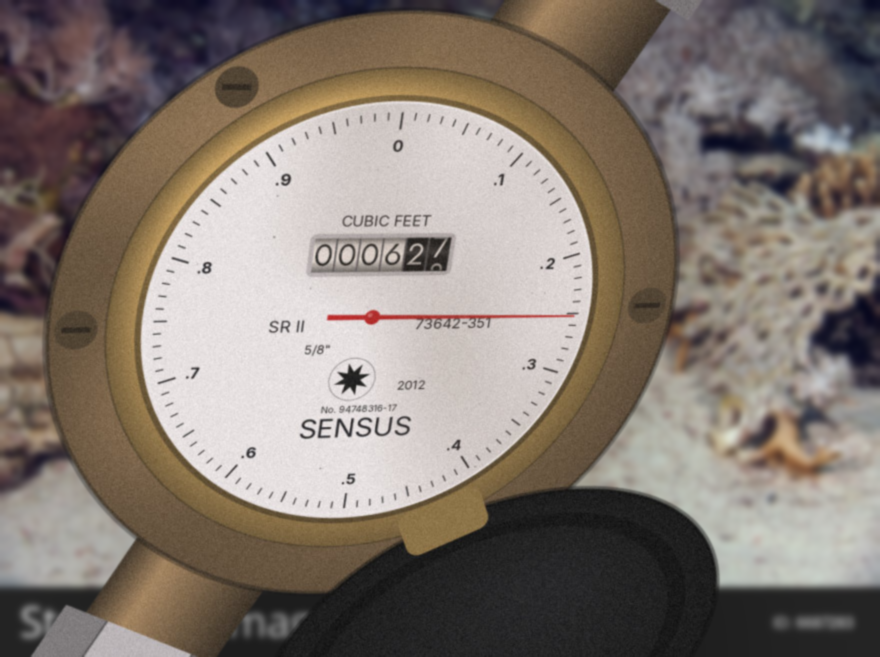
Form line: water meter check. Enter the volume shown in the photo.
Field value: 627.25 ft³
